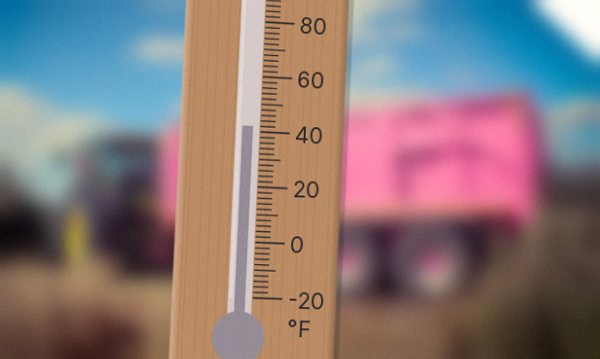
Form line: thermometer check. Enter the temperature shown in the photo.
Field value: 42 °F
